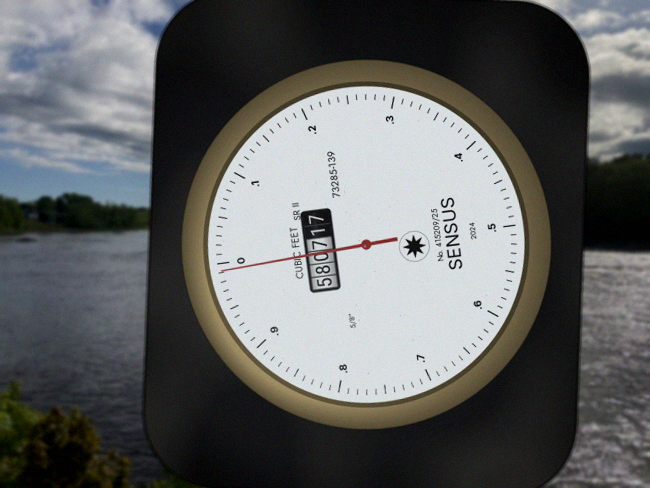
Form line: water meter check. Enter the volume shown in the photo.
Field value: 580716.99 ft³
